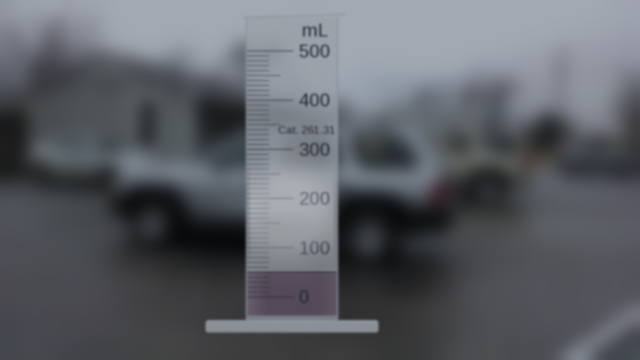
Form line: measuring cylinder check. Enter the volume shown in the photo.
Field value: 50 mL
